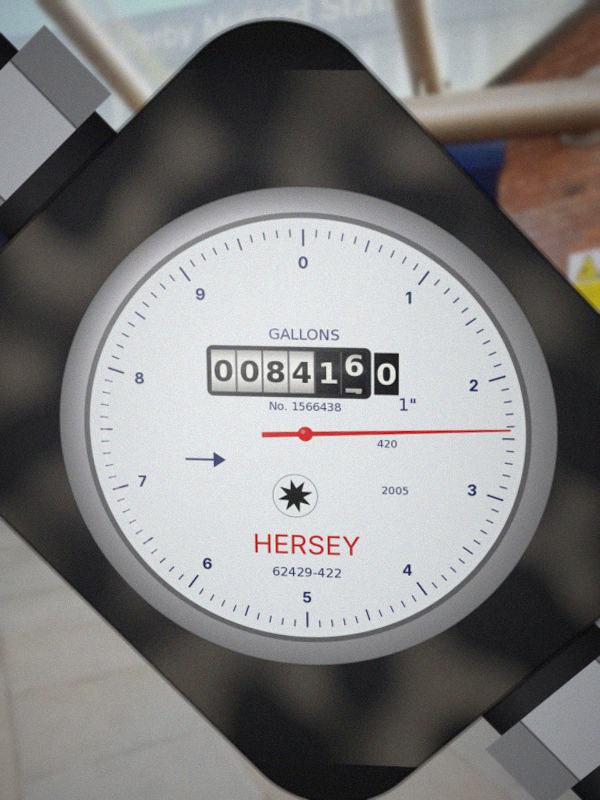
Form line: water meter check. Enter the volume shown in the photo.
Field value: 84162.4 gal
